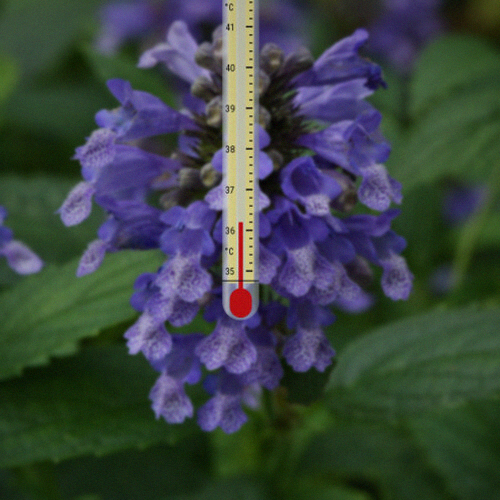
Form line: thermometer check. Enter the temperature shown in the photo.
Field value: 36.2 °C
